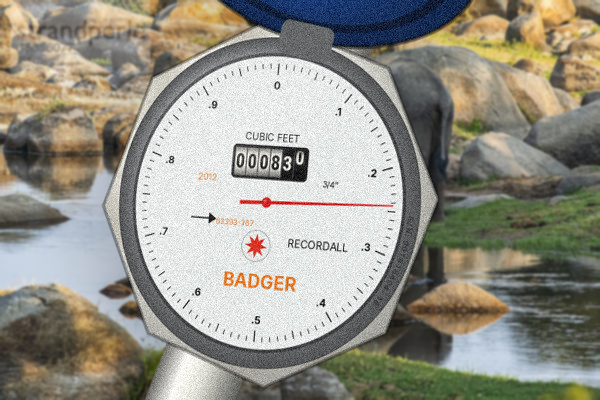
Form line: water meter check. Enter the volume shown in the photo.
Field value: 830.24 ft³
